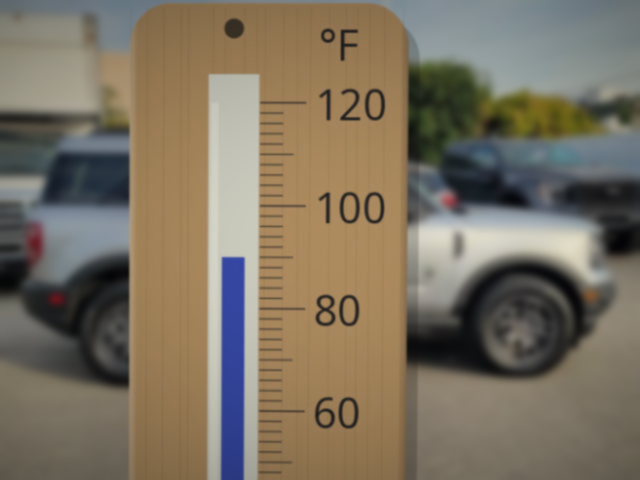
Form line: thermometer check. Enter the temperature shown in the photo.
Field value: 90 °F
